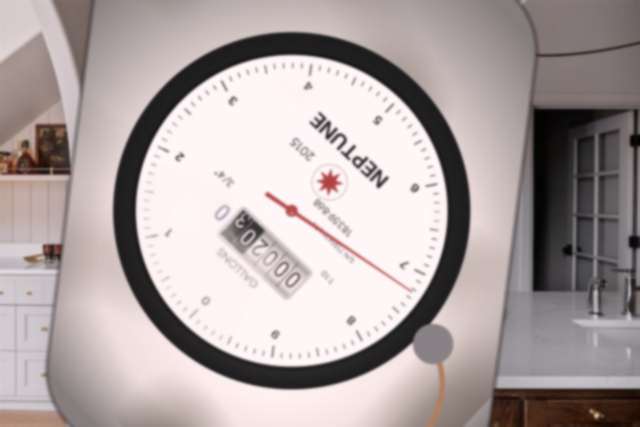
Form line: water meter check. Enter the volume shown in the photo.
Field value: 2027.2 gal
